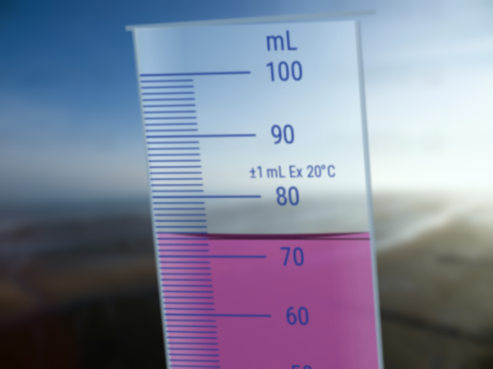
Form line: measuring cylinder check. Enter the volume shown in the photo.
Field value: 73 mL
